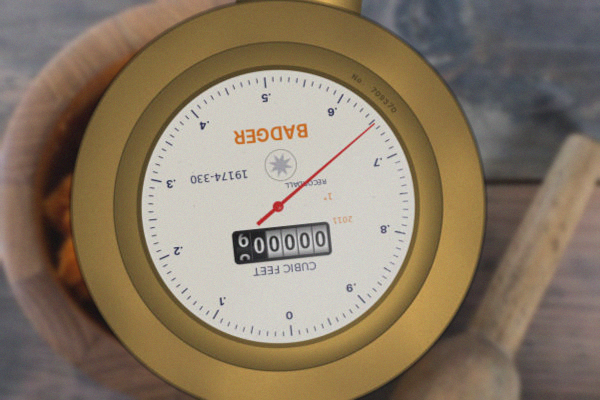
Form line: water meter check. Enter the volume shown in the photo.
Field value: 8.65 ft³
